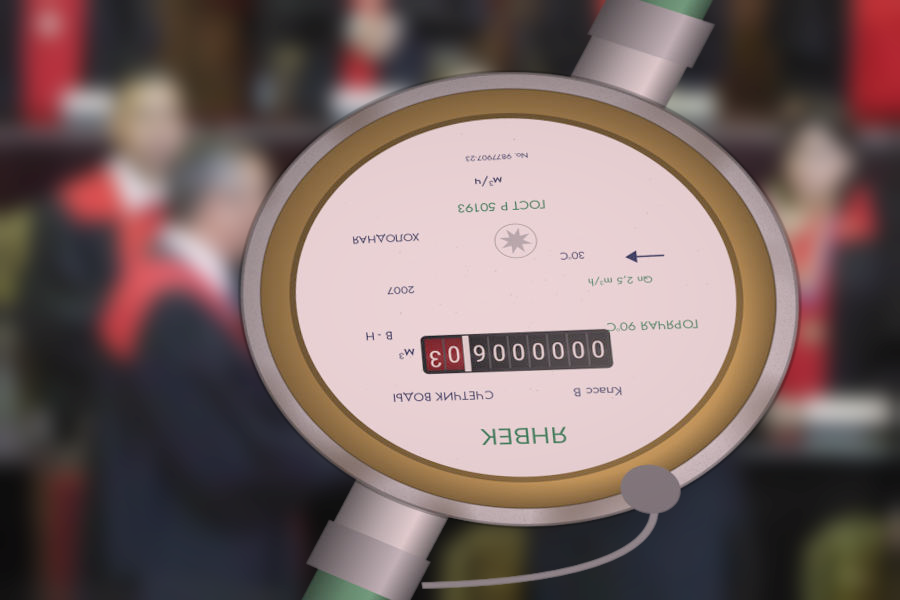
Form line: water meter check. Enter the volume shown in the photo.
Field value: 6.03 m³
